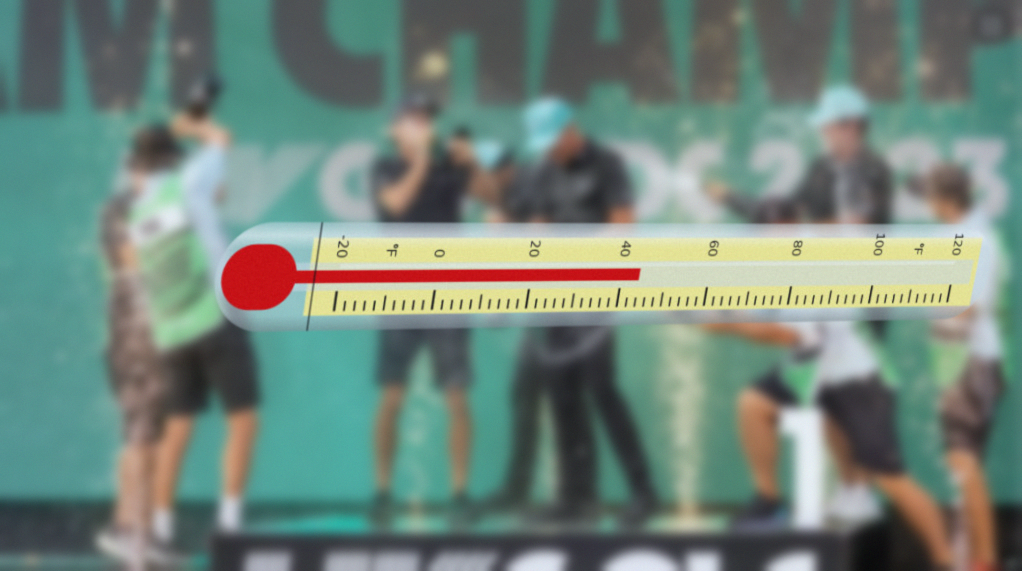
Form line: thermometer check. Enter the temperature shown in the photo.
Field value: 44 °F
